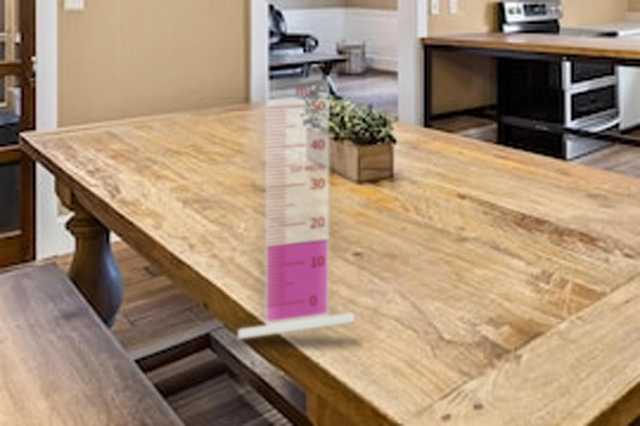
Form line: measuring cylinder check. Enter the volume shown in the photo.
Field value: 15 mL
